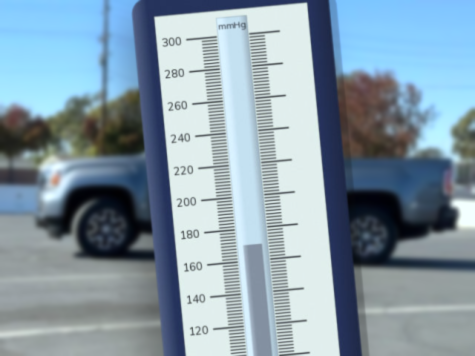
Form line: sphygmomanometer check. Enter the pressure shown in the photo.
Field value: 170 mmHg
